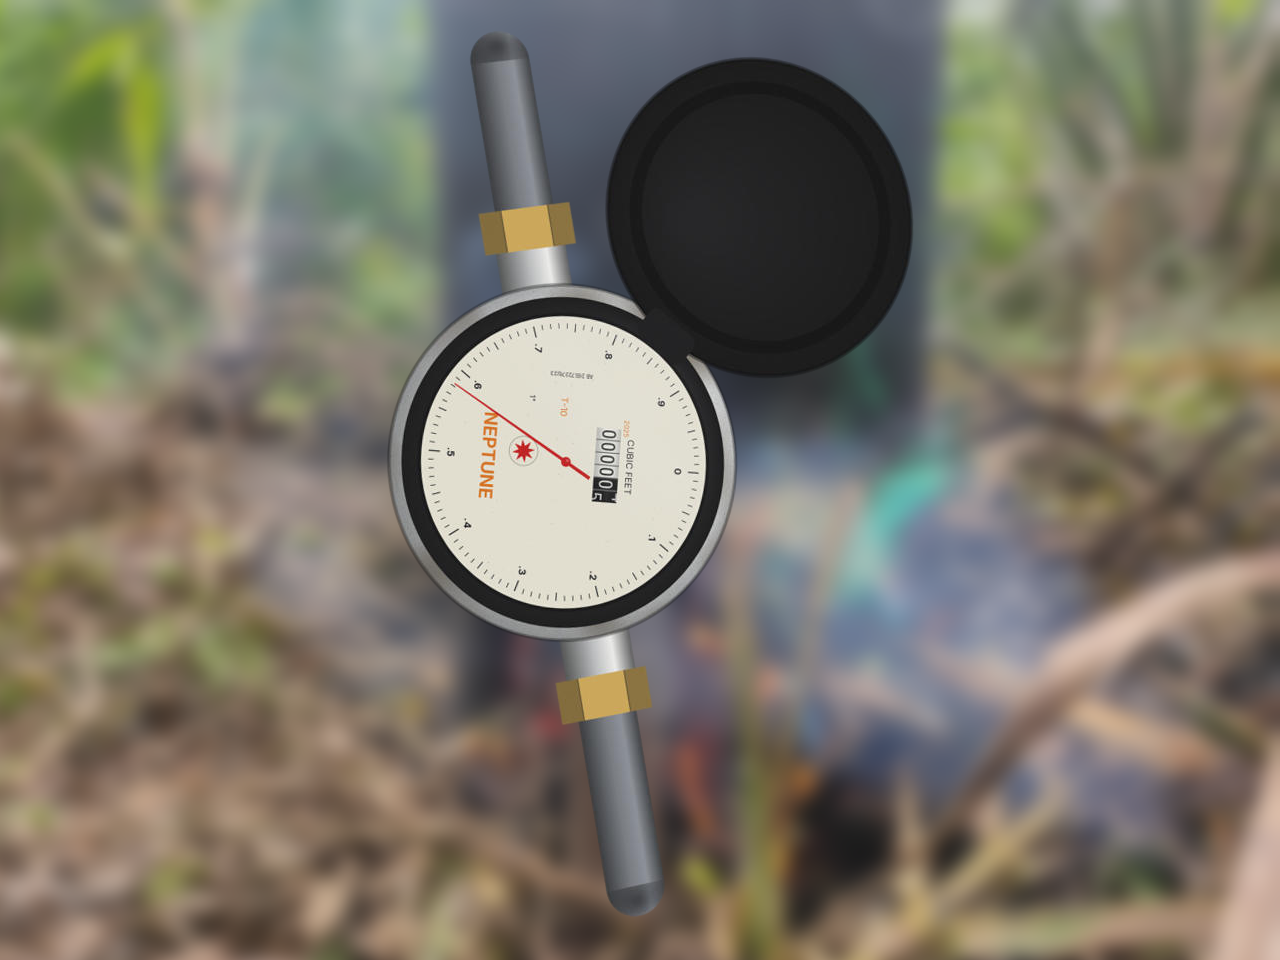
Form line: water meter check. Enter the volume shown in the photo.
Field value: 4.58 ft³
